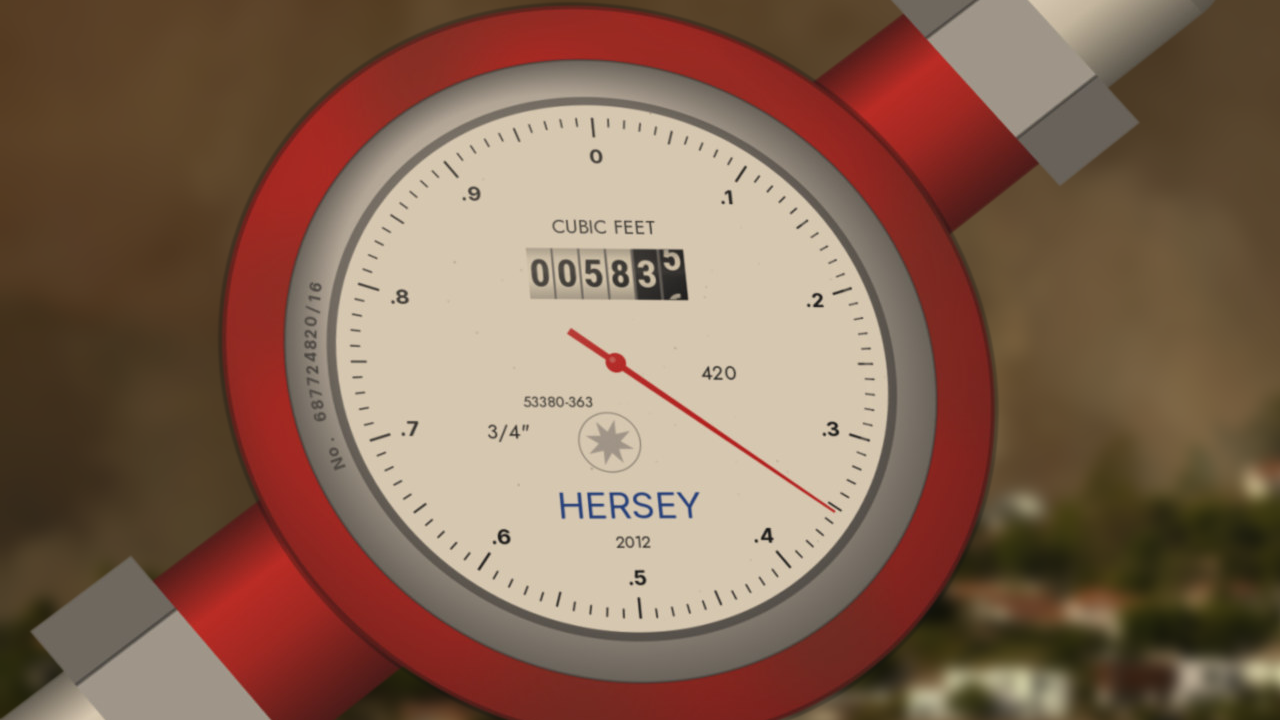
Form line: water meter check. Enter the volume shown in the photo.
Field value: 5835.35 ft³
